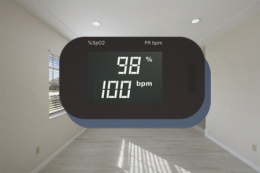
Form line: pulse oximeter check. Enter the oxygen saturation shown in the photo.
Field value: 98 %
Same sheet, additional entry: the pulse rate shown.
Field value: 100 bpm
